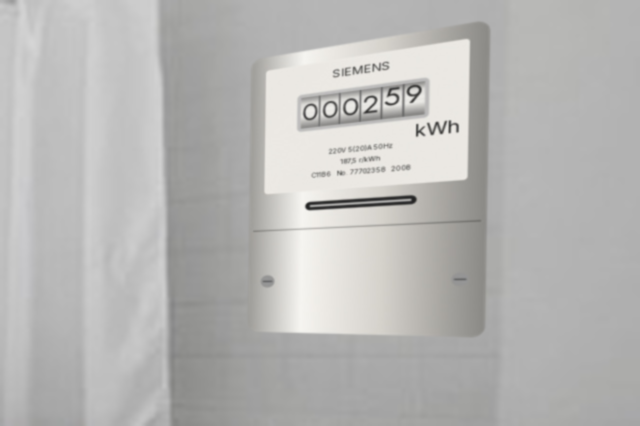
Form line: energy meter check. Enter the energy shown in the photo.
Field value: 259 kWh
